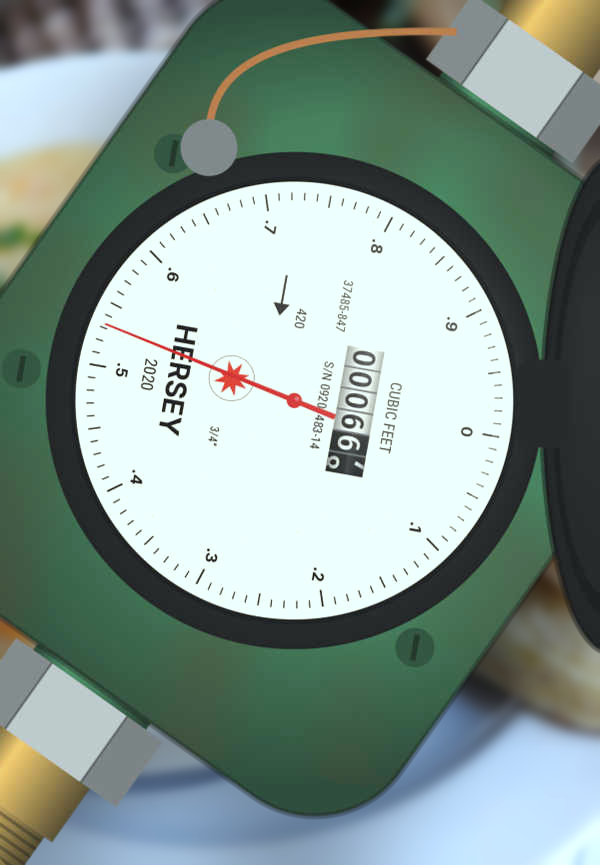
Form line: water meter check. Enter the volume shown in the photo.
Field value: 667.53 ft³
